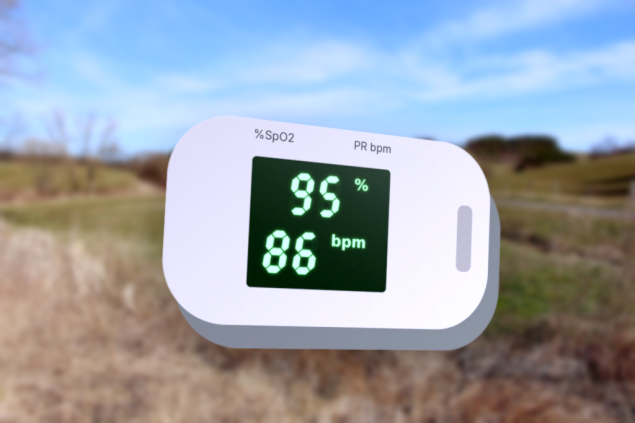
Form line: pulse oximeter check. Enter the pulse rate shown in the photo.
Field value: 86 bpm
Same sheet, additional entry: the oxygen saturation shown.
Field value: 95 %
